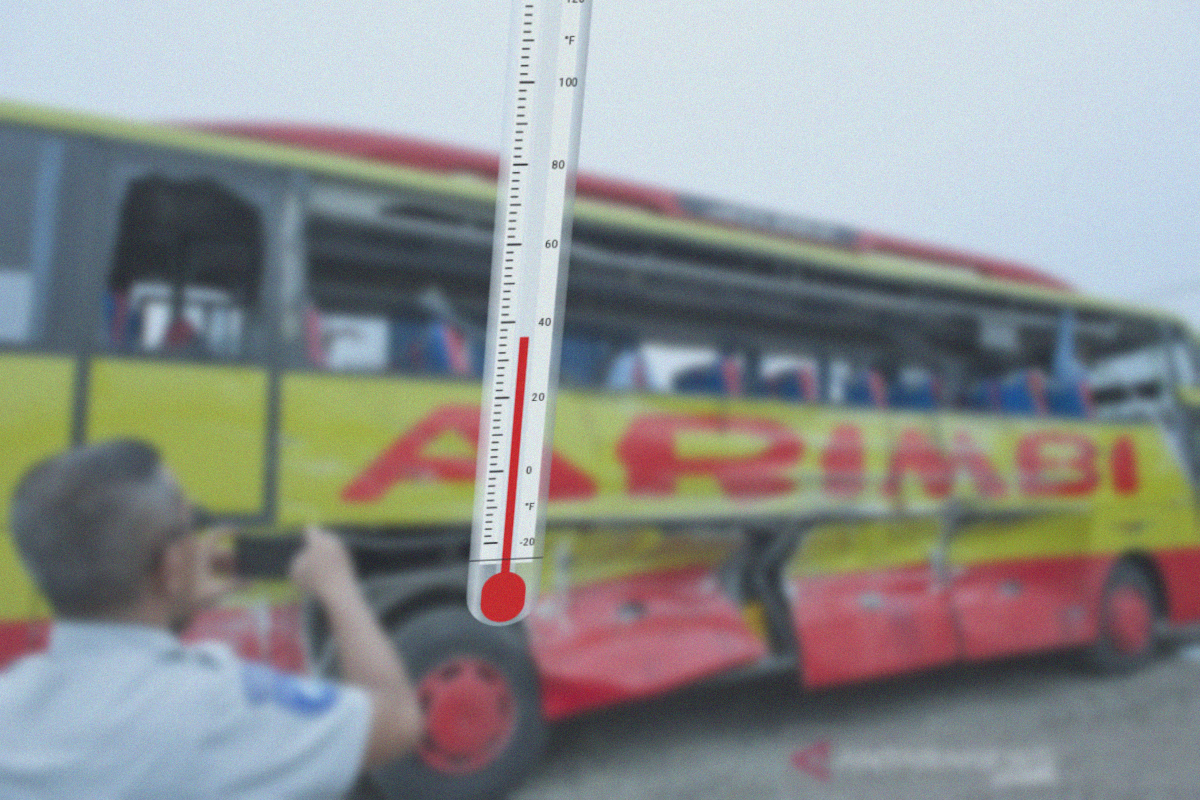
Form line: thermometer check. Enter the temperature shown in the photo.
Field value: 36 °F
